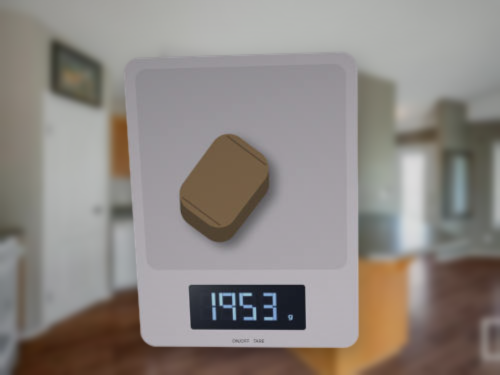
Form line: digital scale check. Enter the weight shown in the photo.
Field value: 1953 g
